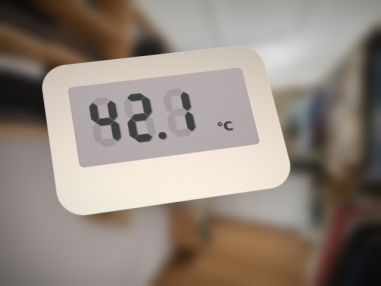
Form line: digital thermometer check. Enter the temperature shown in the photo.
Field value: 42.1 °C
